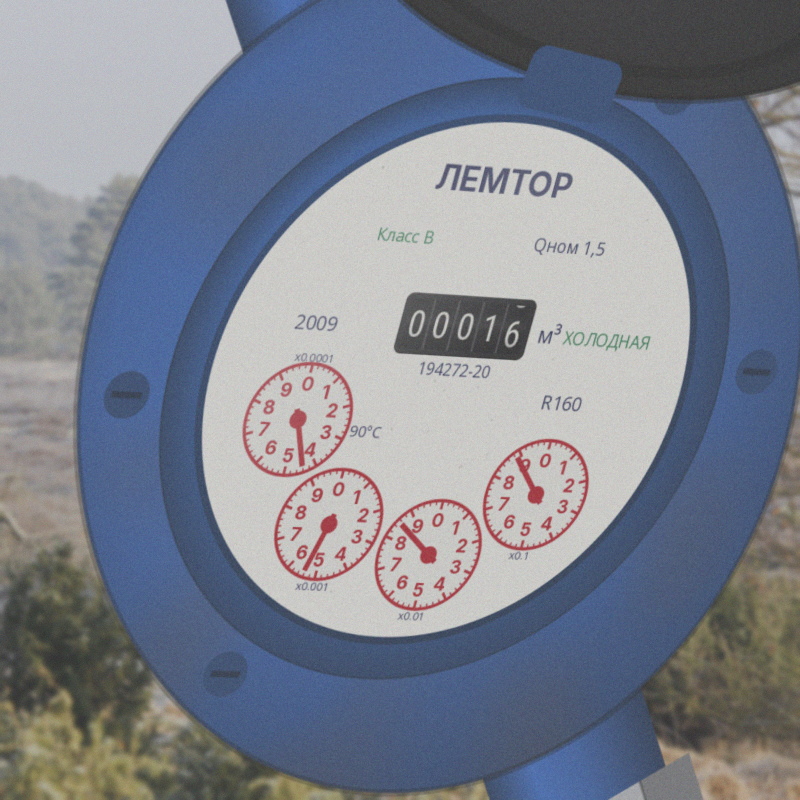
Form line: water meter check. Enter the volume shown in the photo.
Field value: 15.8854 m³
